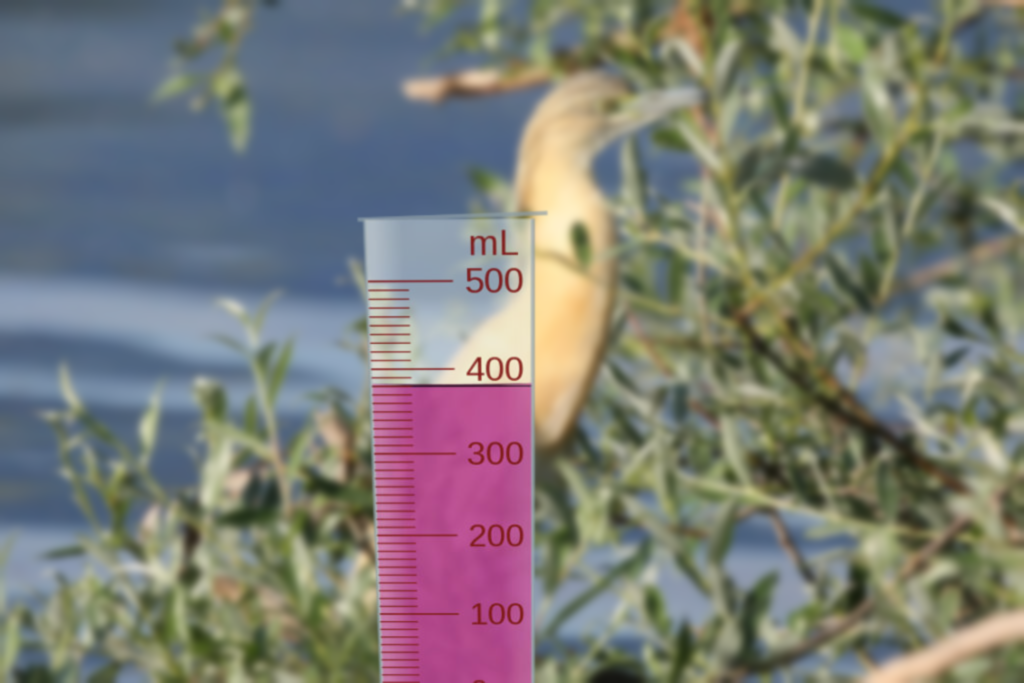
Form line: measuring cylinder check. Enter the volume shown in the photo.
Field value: 380 mL
